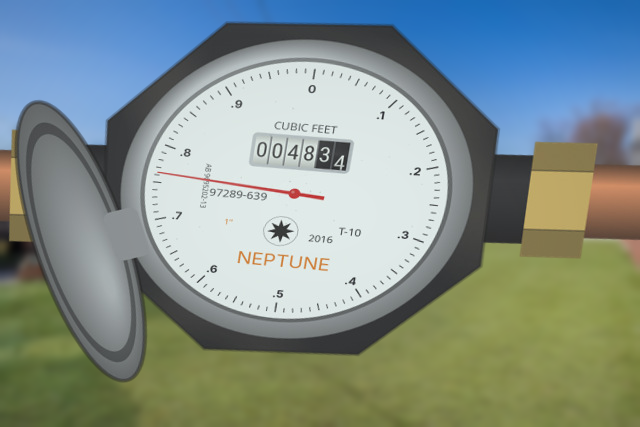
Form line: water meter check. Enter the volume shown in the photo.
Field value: 4833.76 ft³
